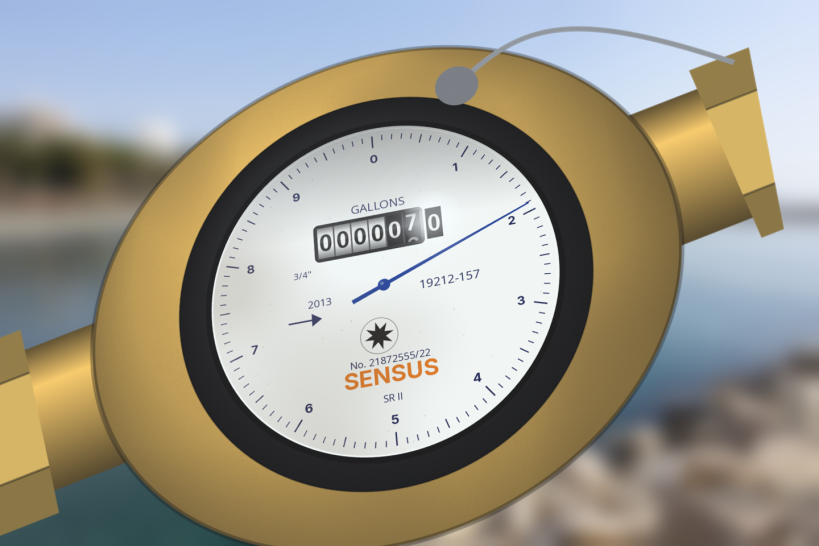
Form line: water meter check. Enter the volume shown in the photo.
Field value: 71.9 gal
